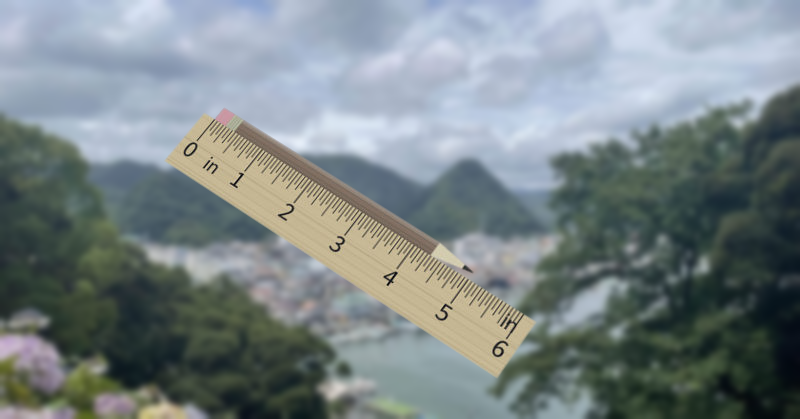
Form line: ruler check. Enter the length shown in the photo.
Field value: 5 in
